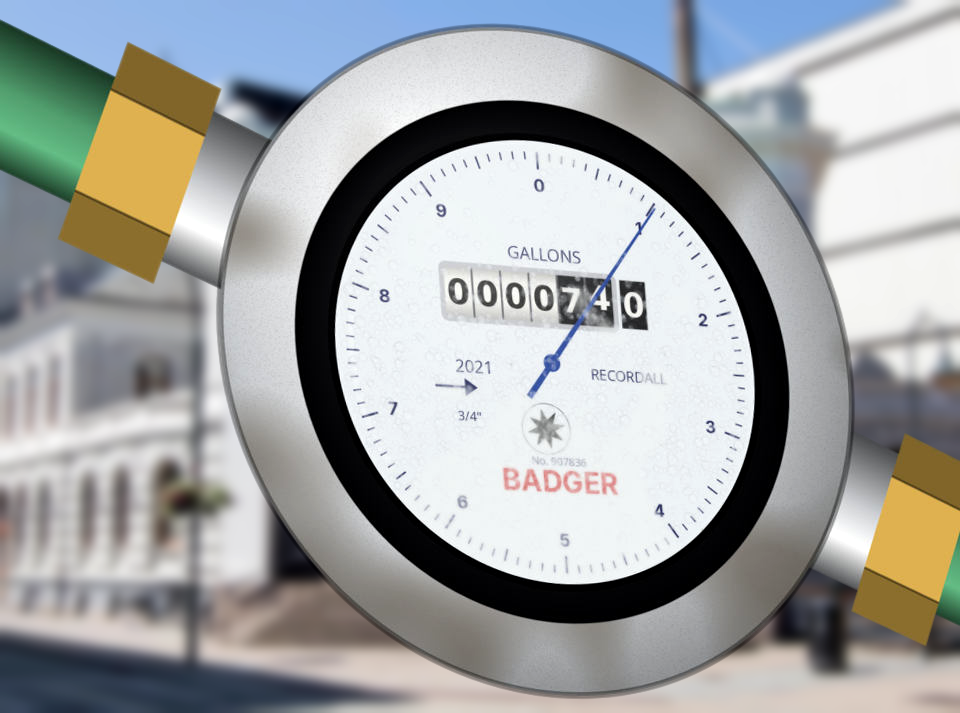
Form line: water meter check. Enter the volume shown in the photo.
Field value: 741.0 gal
